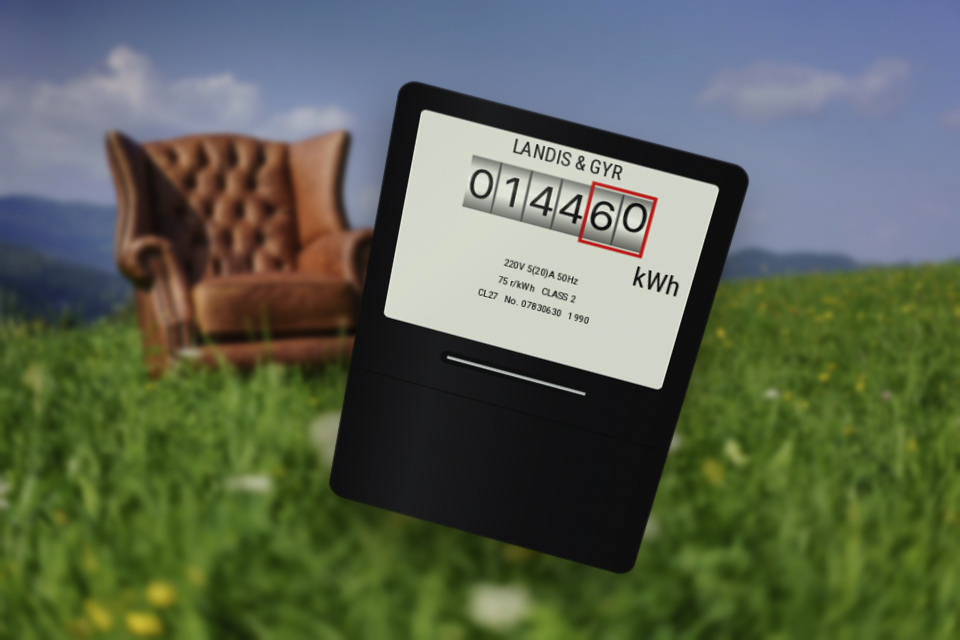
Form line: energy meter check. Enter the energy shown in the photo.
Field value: 144.60 kWh
